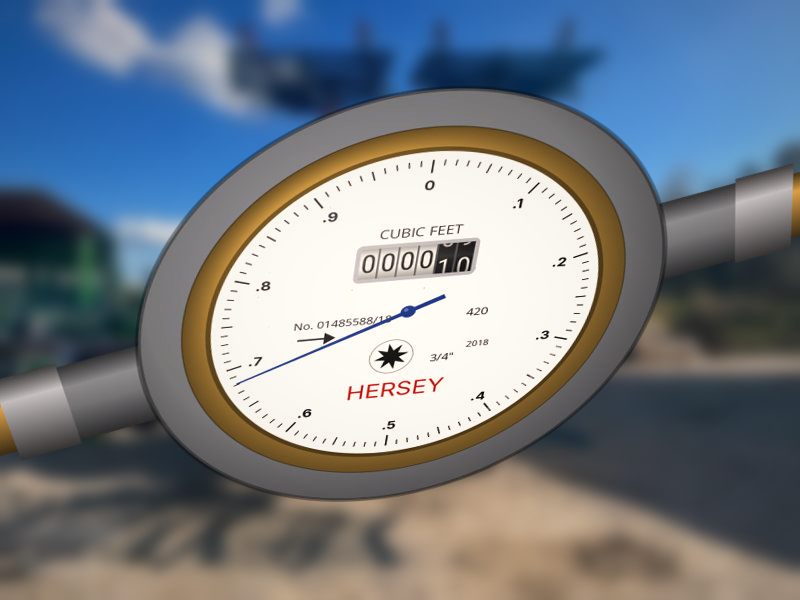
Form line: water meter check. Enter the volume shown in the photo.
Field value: 9.68 ft³
